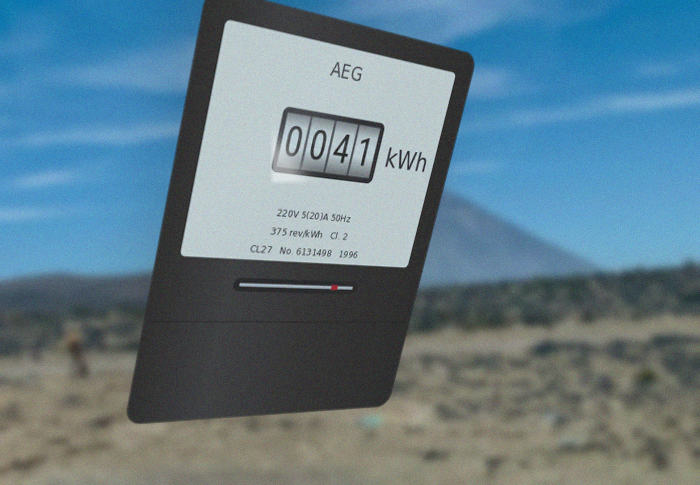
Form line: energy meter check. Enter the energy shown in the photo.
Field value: 41 kWh
